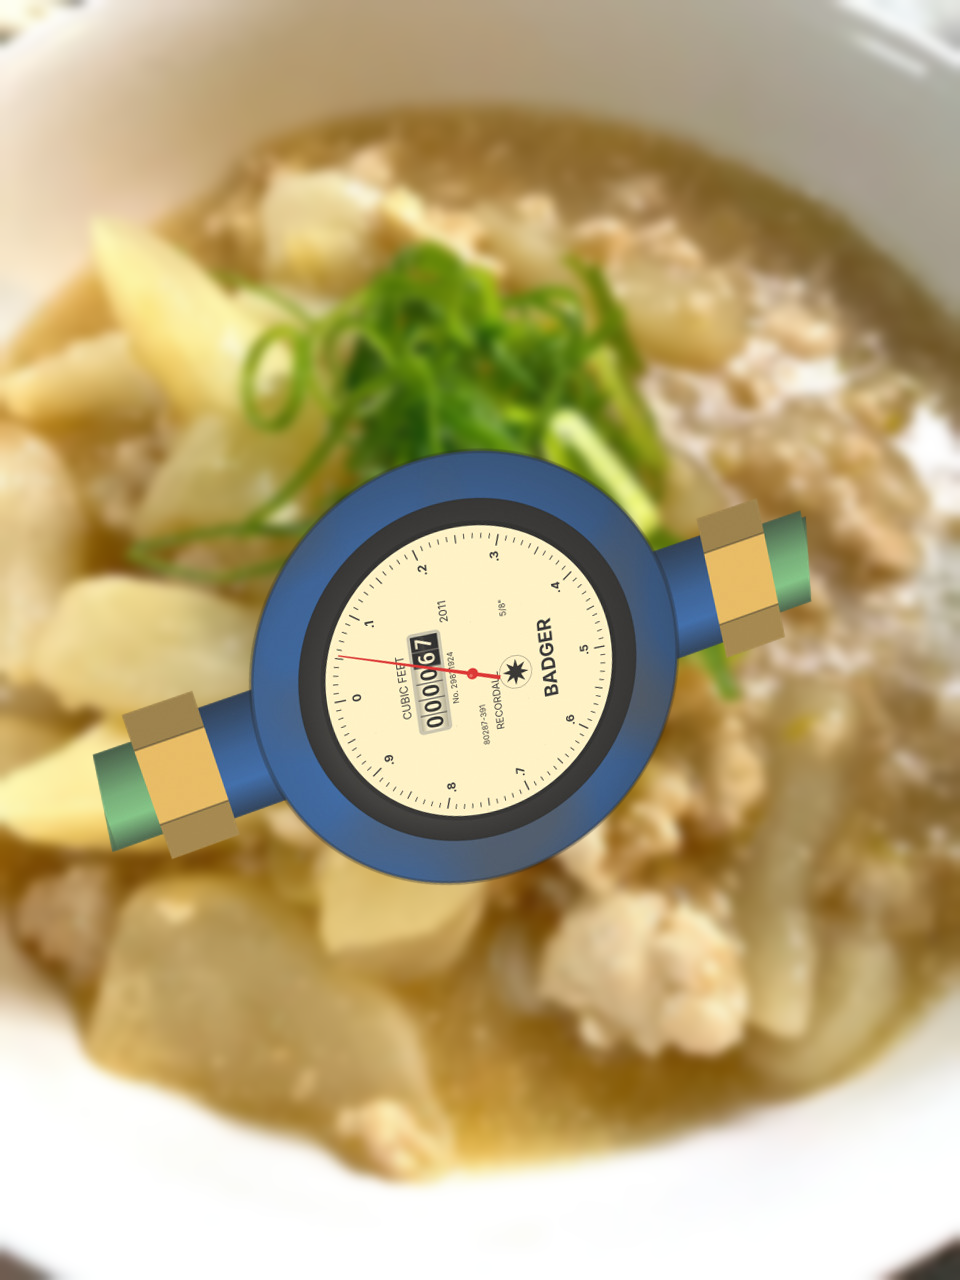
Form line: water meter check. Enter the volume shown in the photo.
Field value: 67.05 ft³
